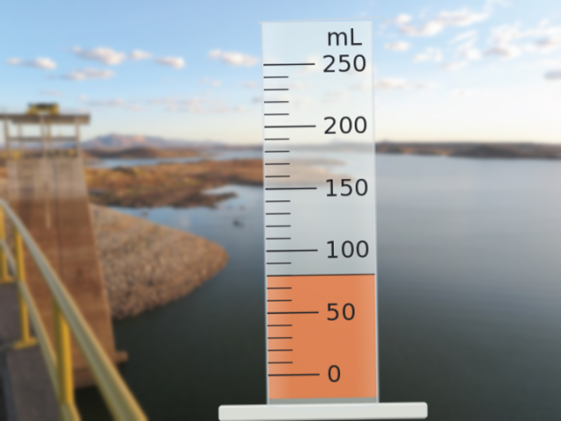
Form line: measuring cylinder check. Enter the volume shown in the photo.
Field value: 80 mL
